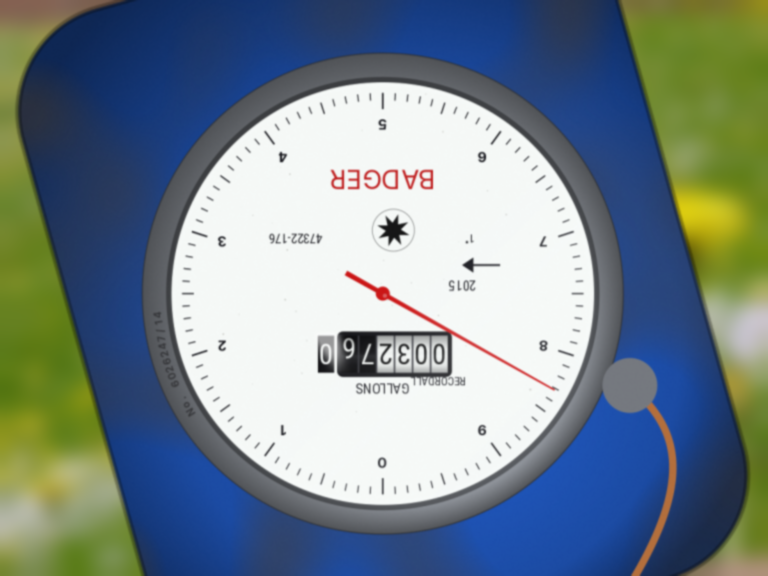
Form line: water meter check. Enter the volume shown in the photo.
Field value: 32758.3 gal
